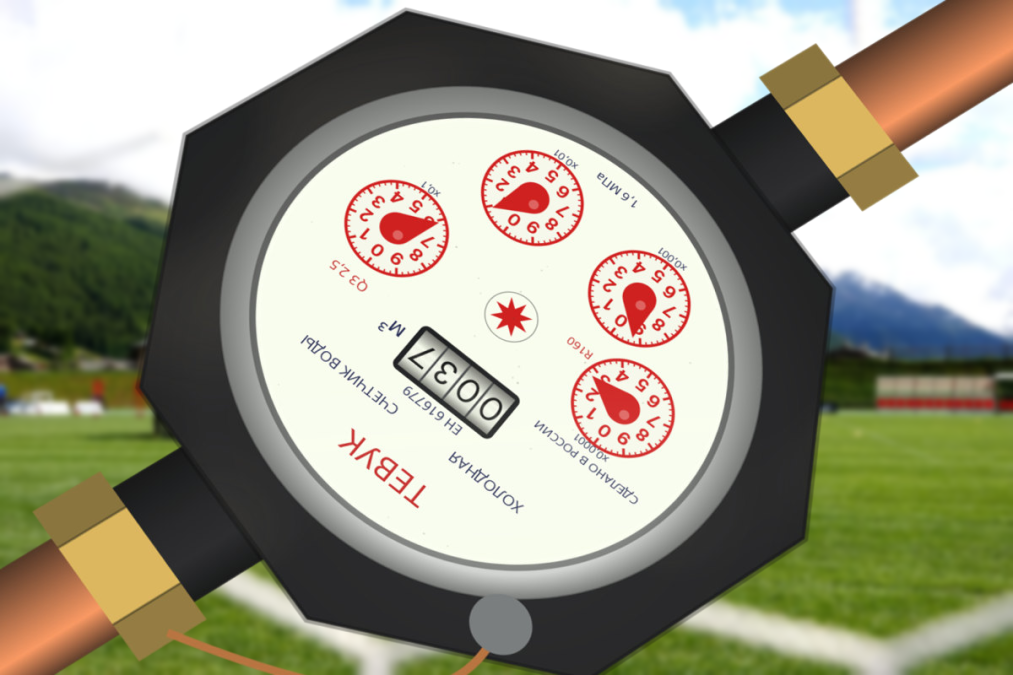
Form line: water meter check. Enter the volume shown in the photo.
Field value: 37.6092 m³
